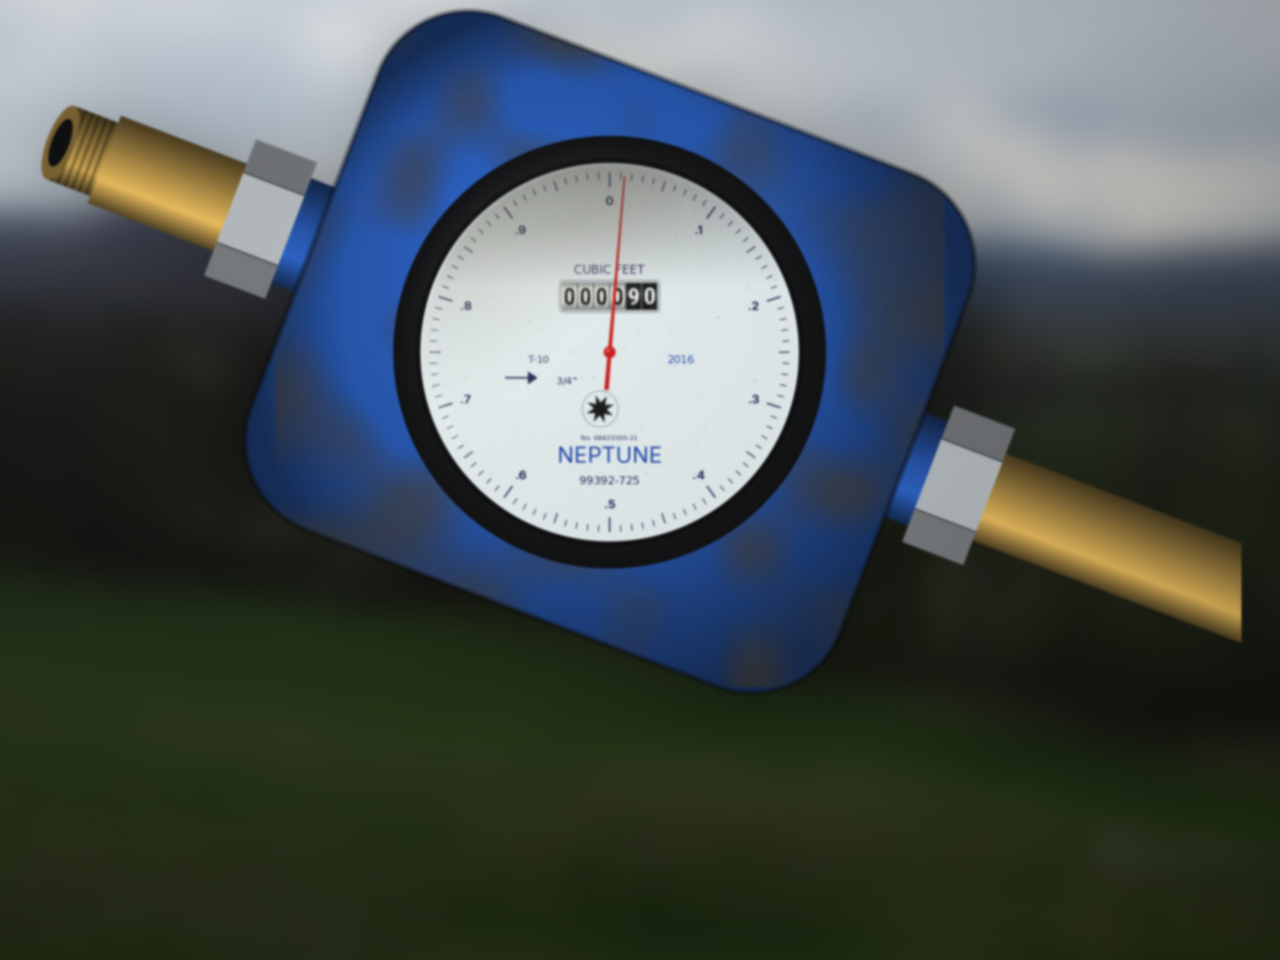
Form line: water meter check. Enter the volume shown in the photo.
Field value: 90.01 ft³
